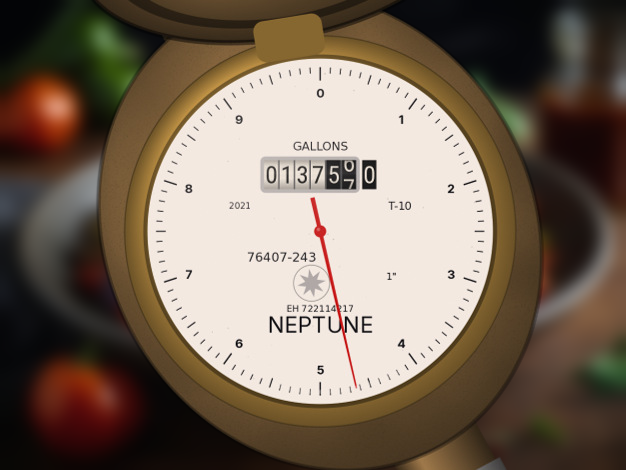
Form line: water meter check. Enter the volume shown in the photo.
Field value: 137564.6 gal
